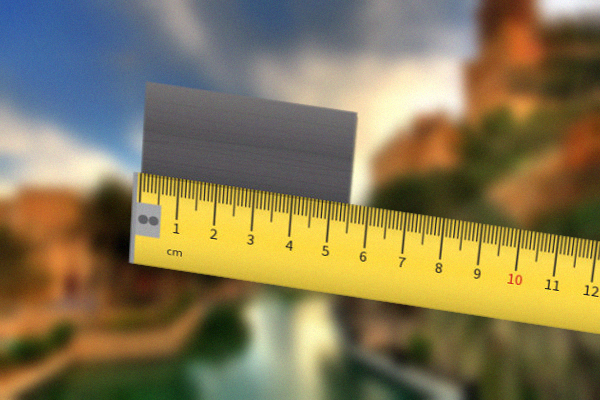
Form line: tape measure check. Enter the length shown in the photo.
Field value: 5.5 cm
